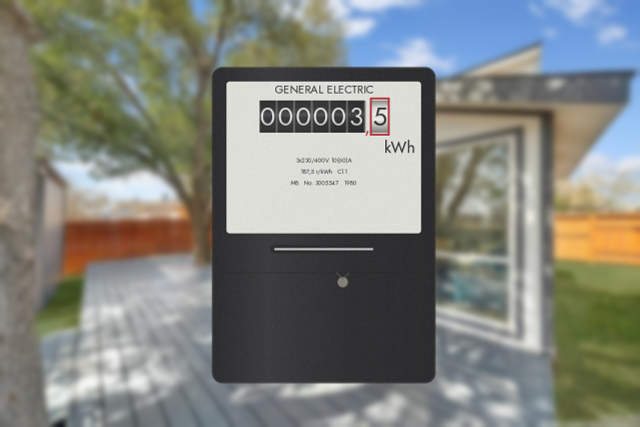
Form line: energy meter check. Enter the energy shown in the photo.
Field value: 3.5 kWh
